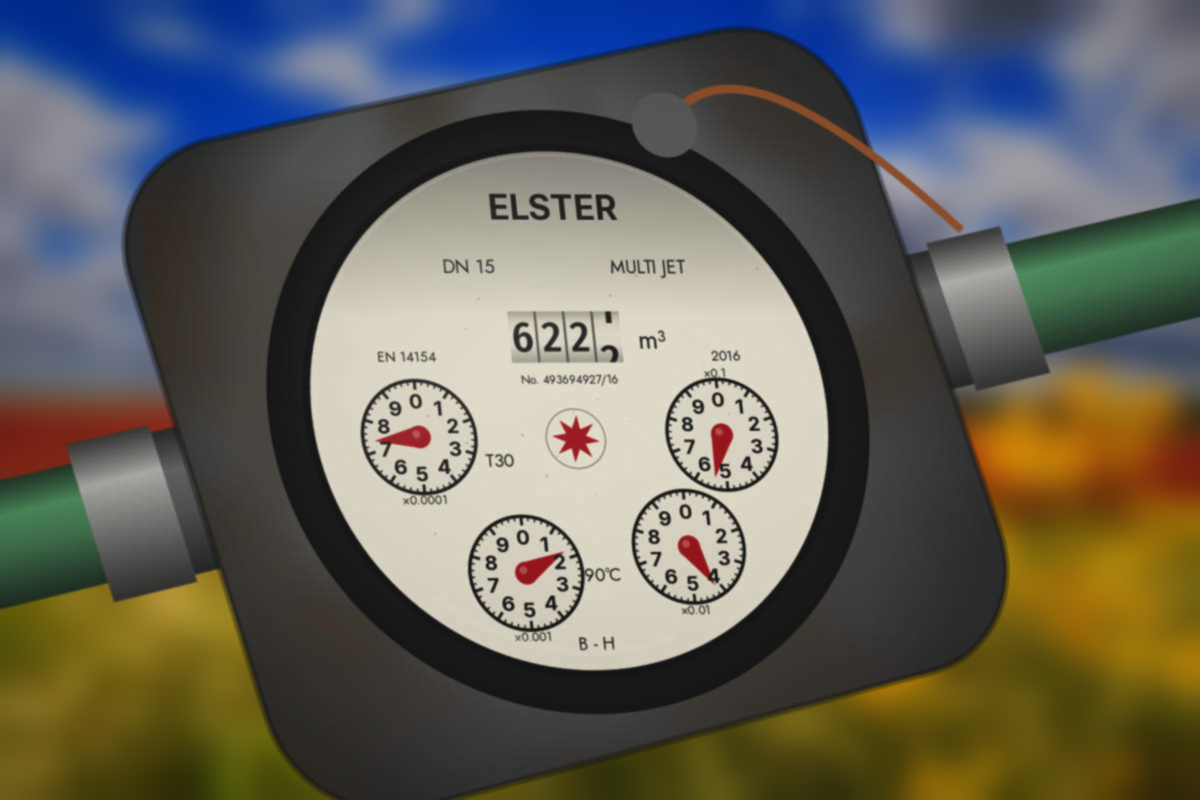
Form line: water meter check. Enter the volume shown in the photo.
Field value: 6221.5417 m³
